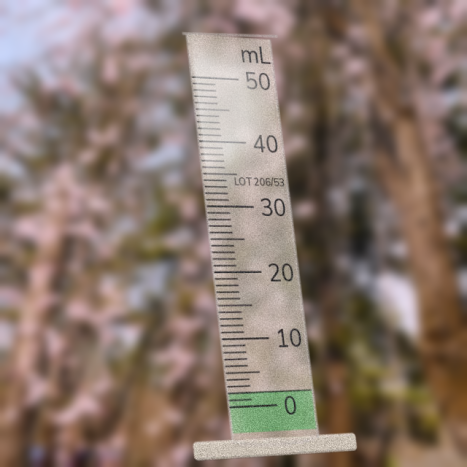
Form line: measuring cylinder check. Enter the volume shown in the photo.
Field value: 2 mL
